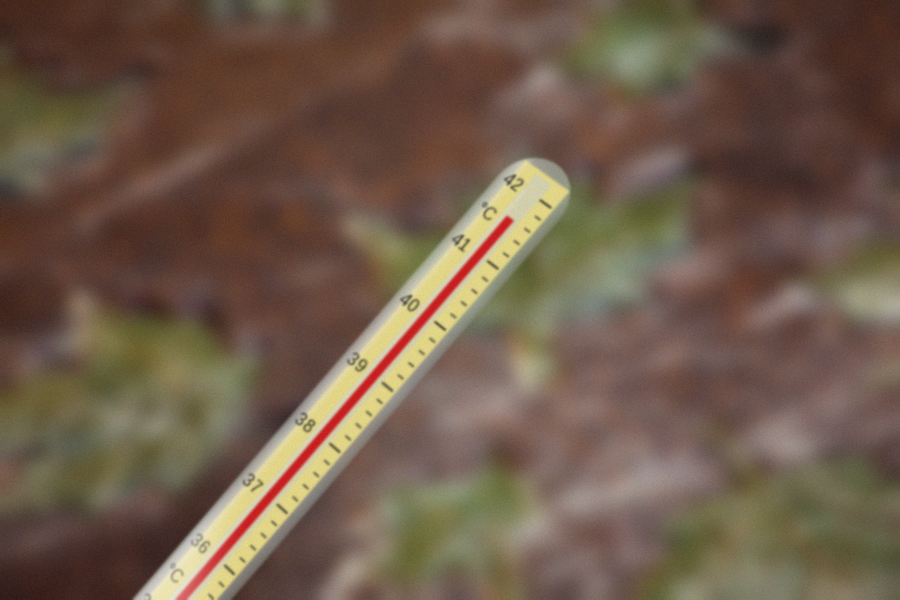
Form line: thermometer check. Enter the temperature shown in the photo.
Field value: 41.6 °C
